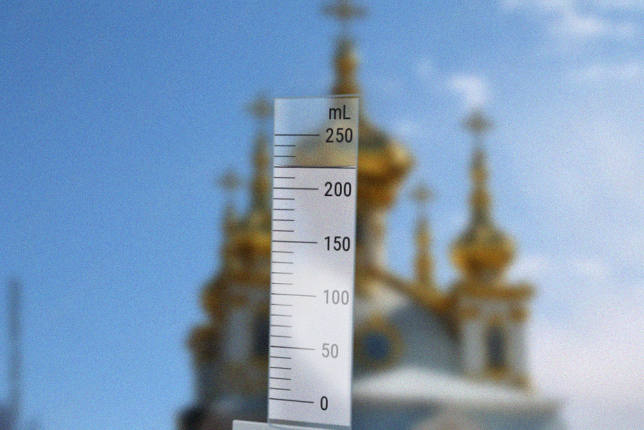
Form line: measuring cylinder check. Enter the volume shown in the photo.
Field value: 220 mL
